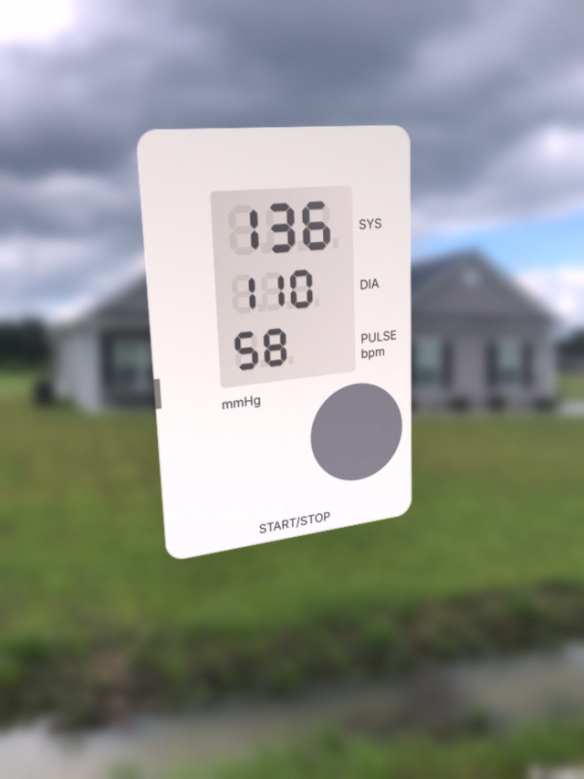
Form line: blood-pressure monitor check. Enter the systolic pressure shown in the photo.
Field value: 136 mmHg
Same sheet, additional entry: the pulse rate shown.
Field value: 58 bpm
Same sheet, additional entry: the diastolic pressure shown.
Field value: 110 mmHg
